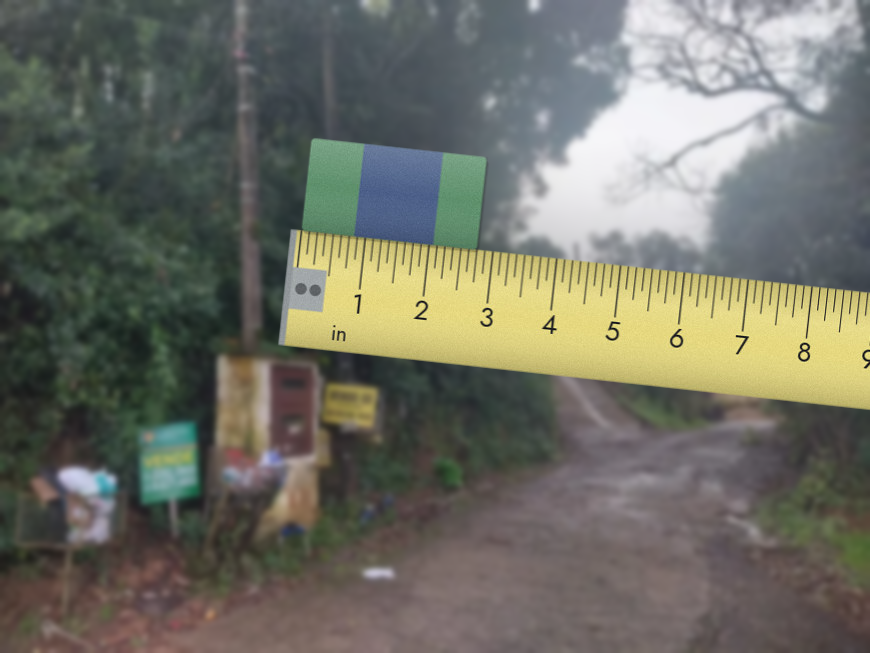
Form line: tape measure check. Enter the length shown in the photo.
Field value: 2.75 in
